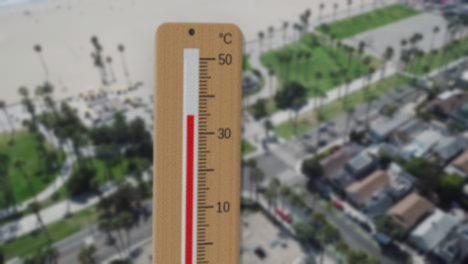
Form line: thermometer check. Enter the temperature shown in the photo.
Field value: 35 °C
